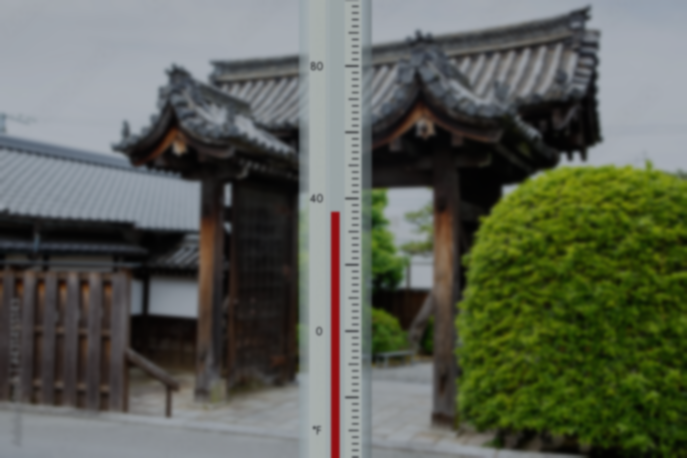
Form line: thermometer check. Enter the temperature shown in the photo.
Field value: 36 °F
